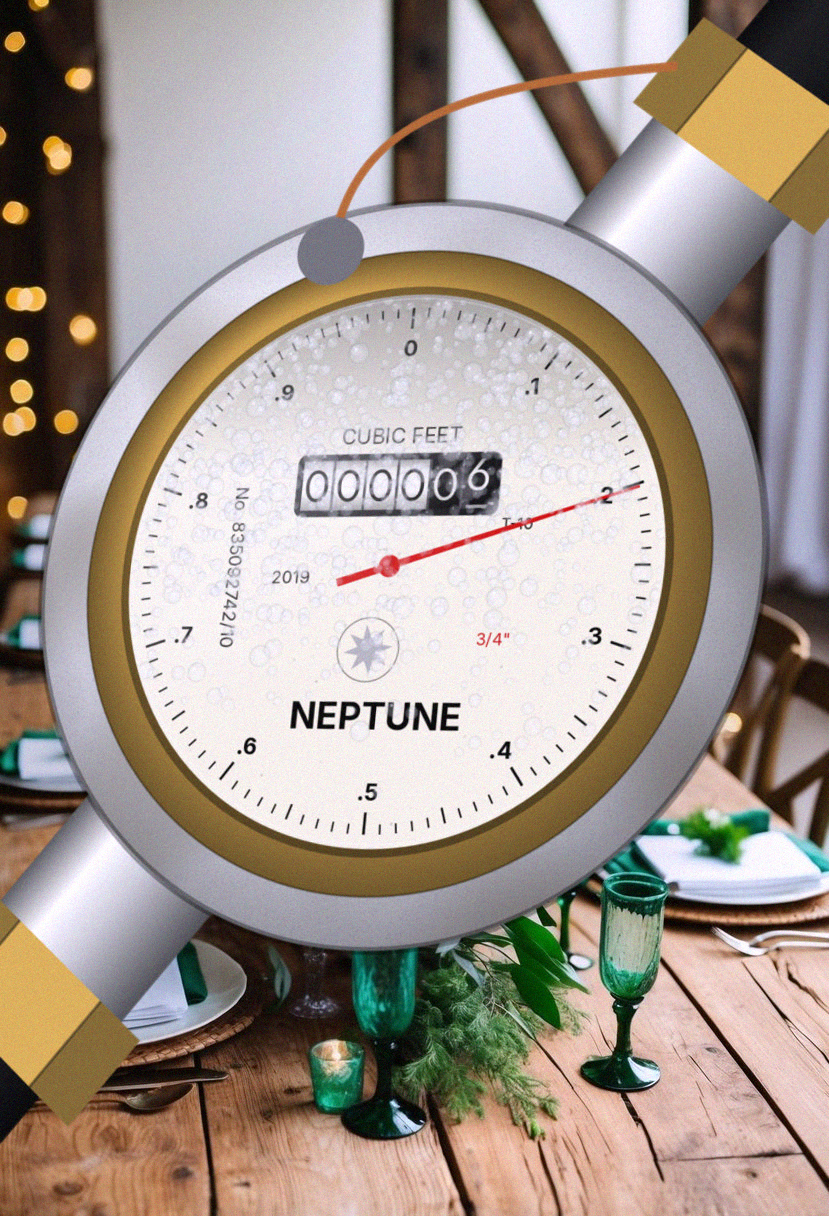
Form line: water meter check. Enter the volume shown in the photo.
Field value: 6.20 ft³
